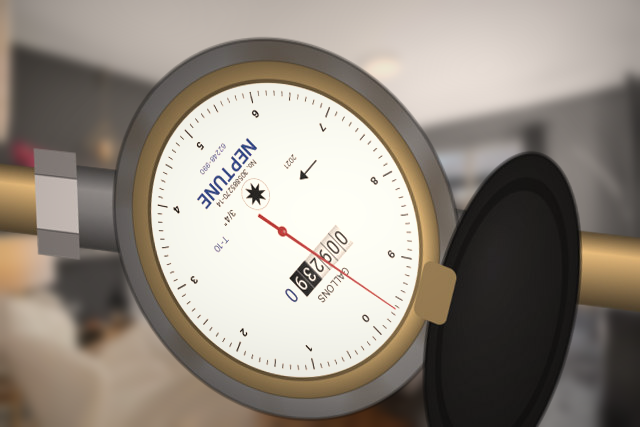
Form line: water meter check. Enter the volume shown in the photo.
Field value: 92389.6 gal
